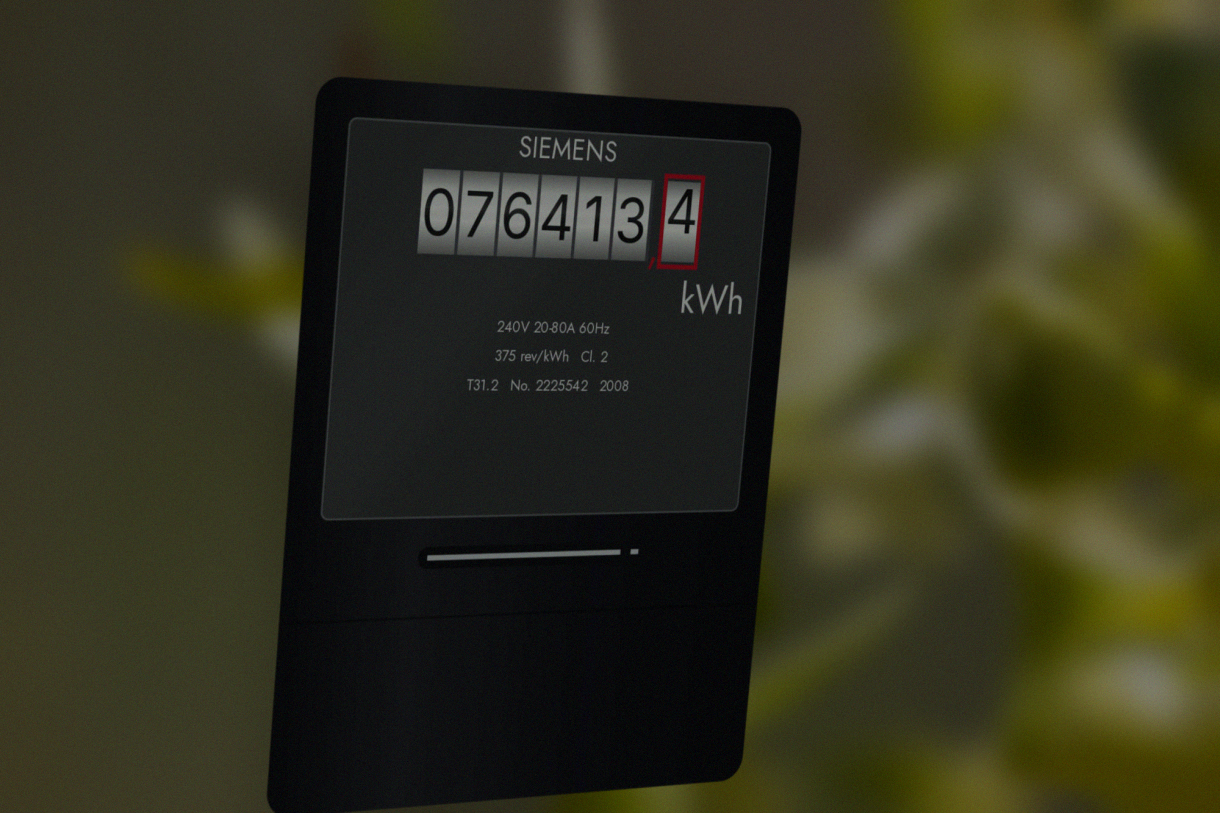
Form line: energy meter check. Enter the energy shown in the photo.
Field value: 76413.4 kWh
